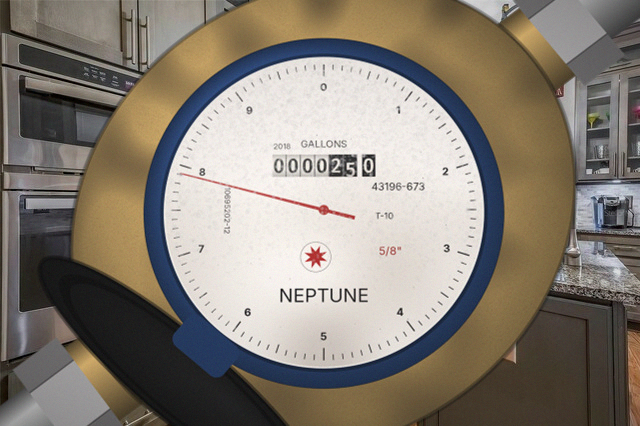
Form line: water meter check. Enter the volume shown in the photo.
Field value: 247.9 gal
